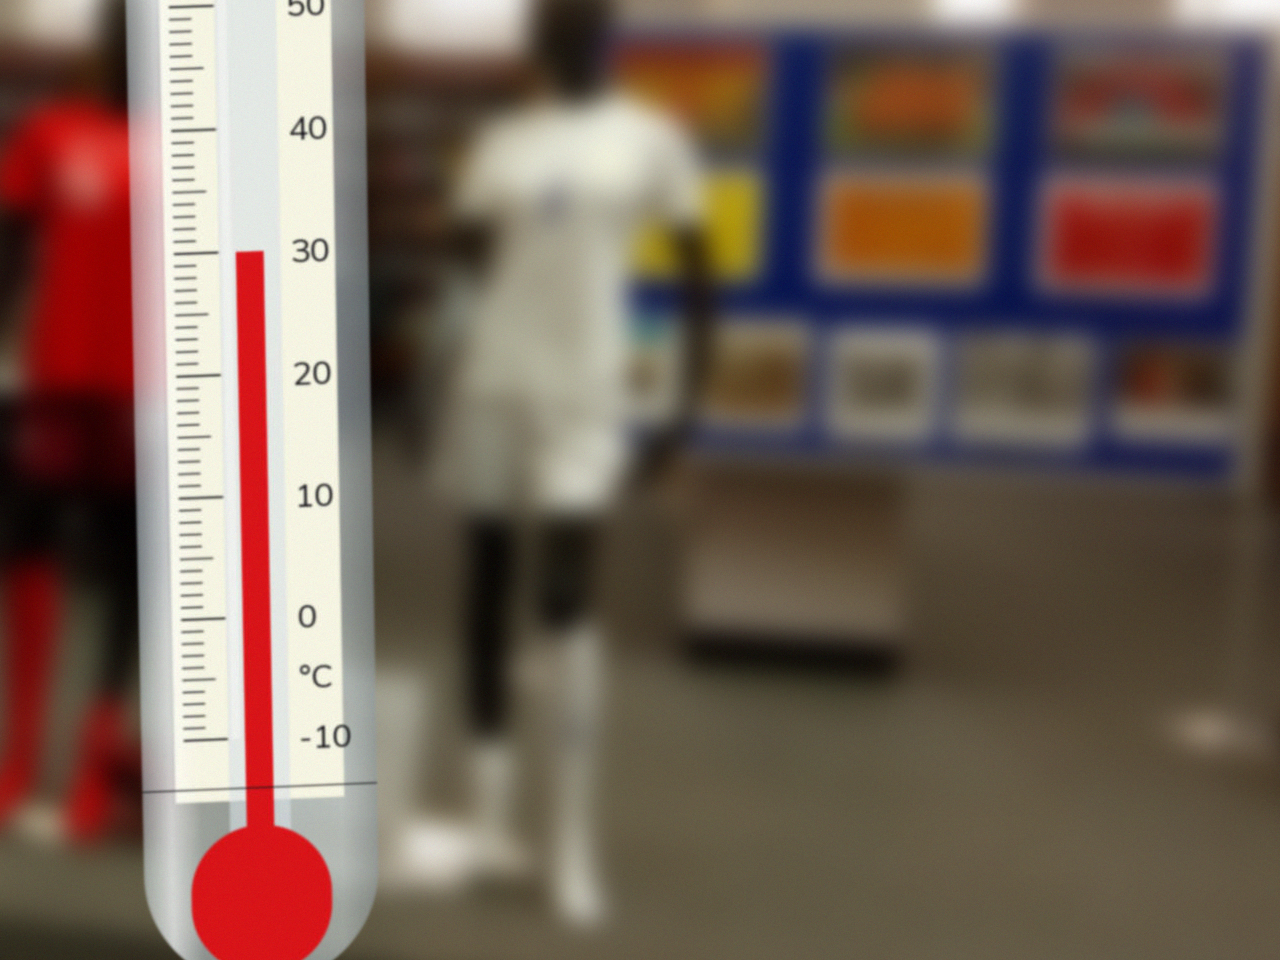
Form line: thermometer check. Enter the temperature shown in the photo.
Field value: 30 °C
